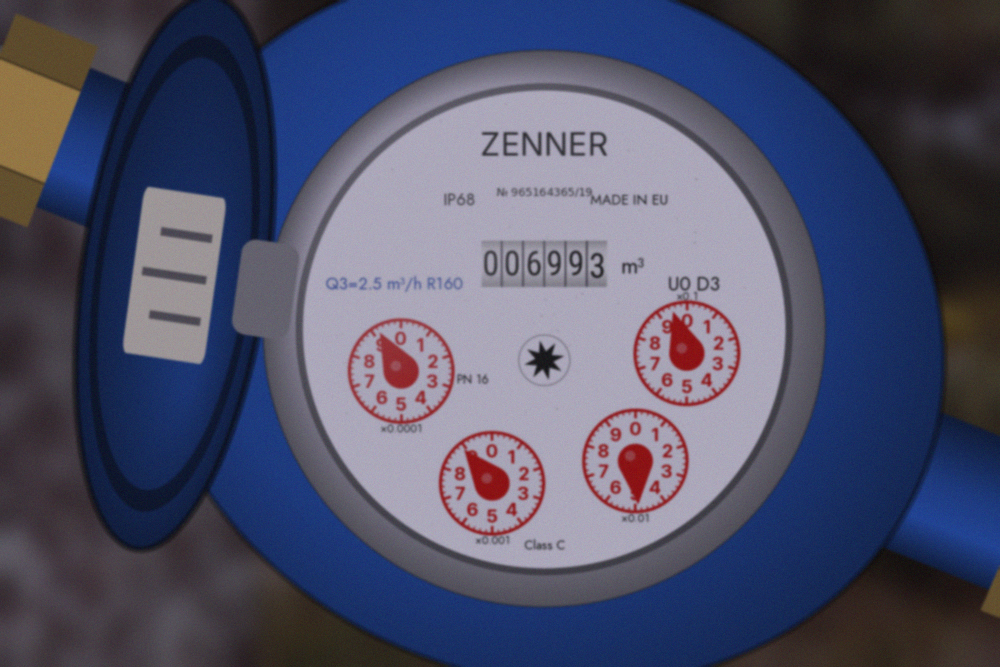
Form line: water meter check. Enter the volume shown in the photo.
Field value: 6992.9489 m³
